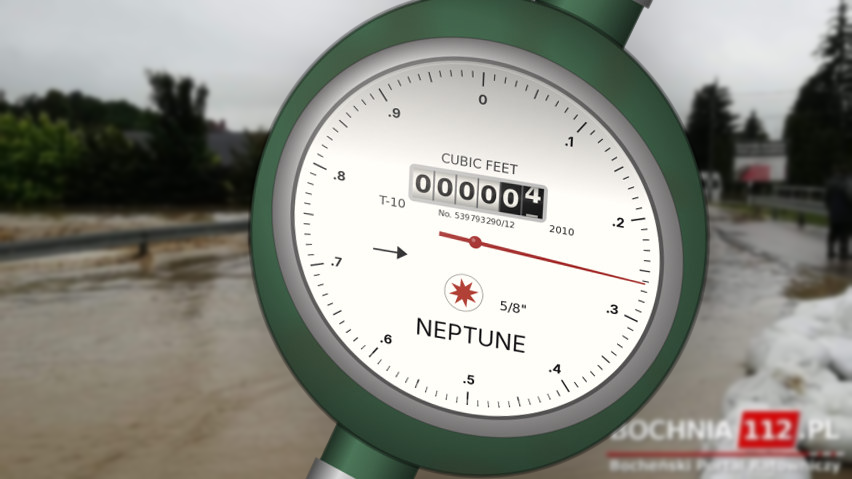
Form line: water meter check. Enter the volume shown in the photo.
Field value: 4.26 ft³
